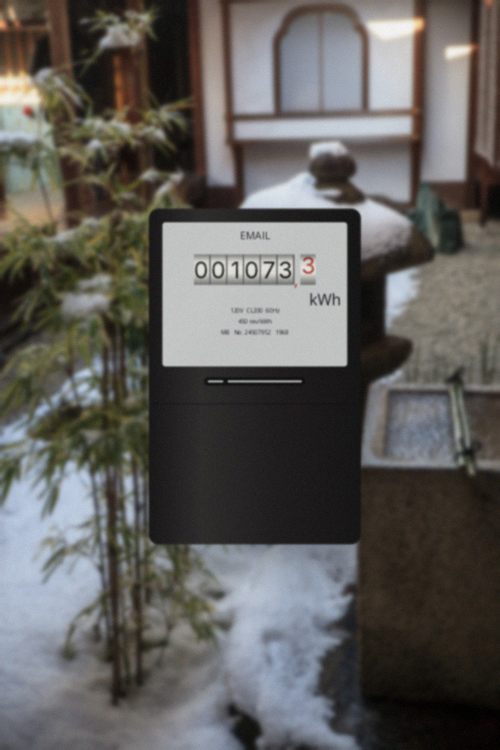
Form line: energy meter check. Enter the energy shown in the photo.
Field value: 1073.3 kWh
